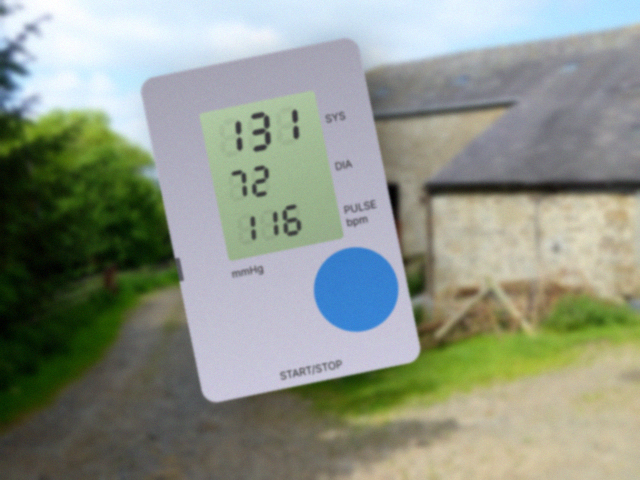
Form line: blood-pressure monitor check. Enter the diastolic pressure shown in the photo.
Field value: 72 mmHg
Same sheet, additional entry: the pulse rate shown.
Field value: 116 bpm
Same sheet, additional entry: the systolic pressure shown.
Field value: 131 mmHg
